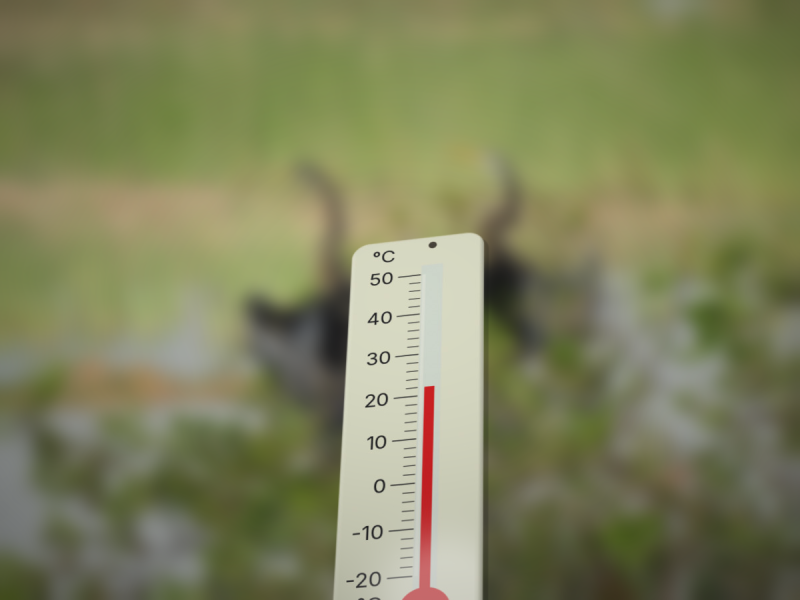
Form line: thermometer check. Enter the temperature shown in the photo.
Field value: 22 °C
